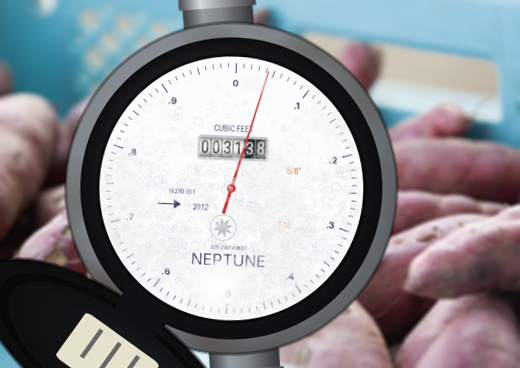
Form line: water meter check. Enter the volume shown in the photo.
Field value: 3138.04 ft³
